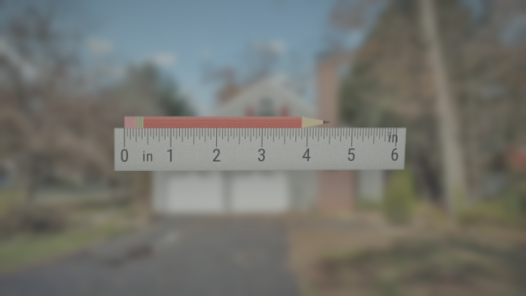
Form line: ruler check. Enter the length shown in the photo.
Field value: 4.5 in
